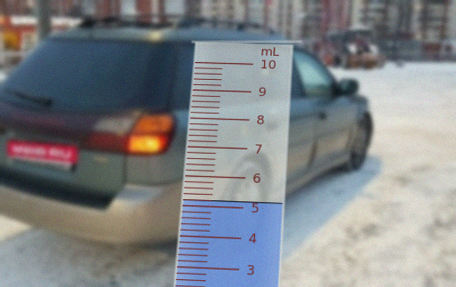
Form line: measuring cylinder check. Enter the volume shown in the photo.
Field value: 5.2 mL
